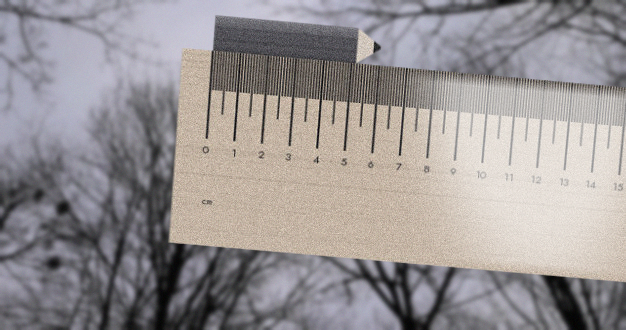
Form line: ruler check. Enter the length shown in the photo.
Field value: 6 cm
